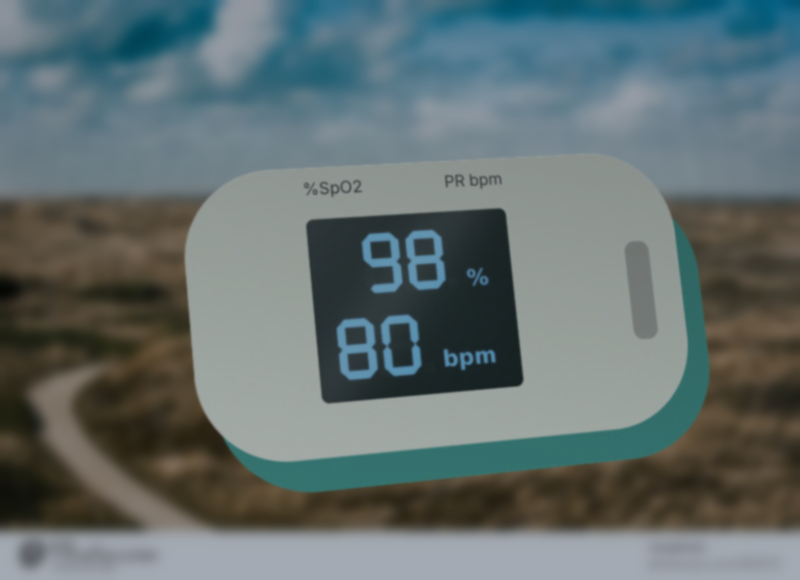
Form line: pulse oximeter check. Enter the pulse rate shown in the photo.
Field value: 80 bpm
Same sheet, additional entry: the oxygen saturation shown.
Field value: 98 %
